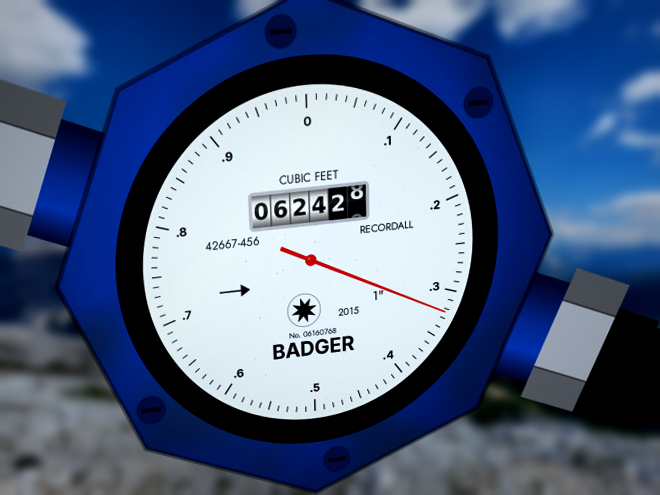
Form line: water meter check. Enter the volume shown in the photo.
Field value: 62428.32 ft³
